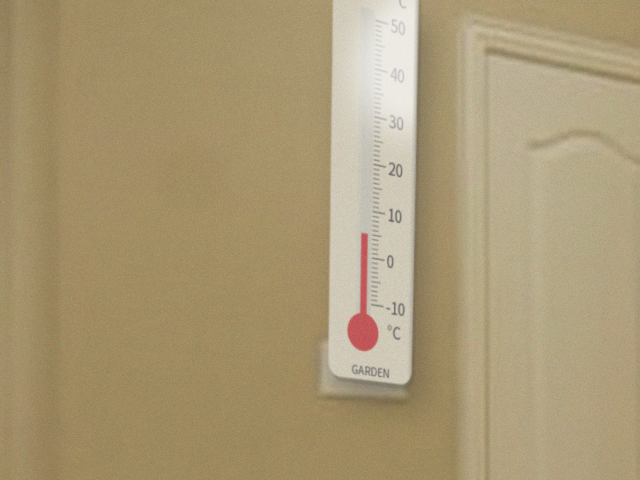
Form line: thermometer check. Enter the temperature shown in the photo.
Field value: 5 °C
